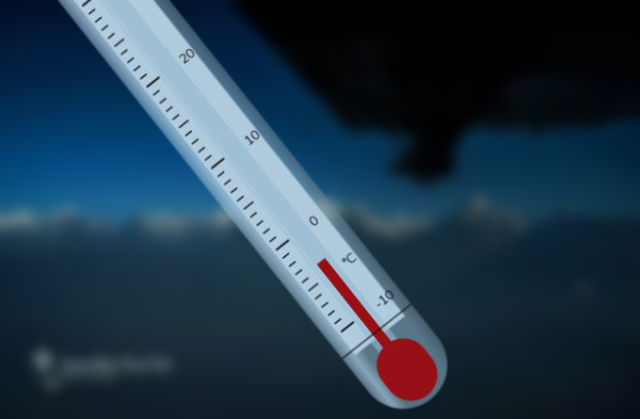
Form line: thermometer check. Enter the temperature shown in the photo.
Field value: -3.5 °C
